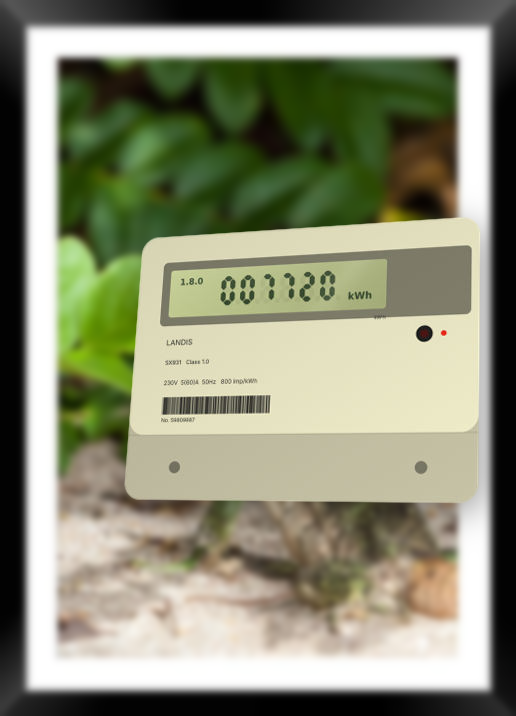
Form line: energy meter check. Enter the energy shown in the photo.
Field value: 7720 kWh
